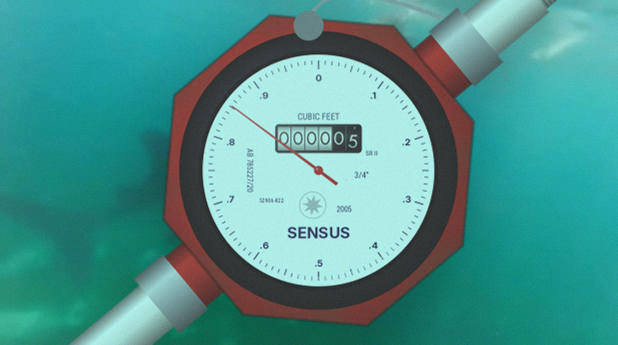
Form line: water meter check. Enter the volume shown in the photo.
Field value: 4.85 ft³
